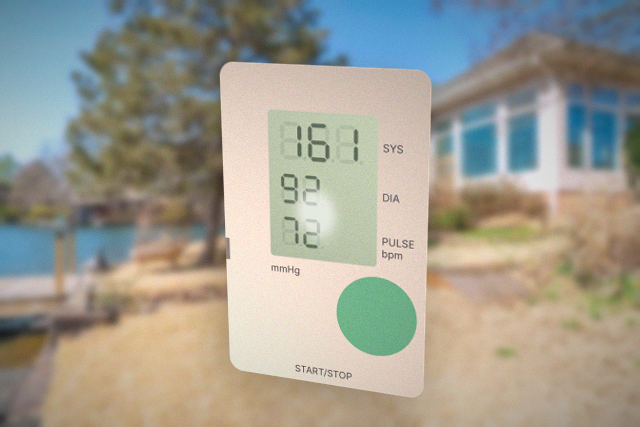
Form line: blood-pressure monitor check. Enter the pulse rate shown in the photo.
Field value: 72 bpm
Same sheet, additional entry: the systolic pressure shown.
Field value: 161 mmHg
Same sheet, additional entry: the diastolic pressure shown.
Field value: 92 mmHg
